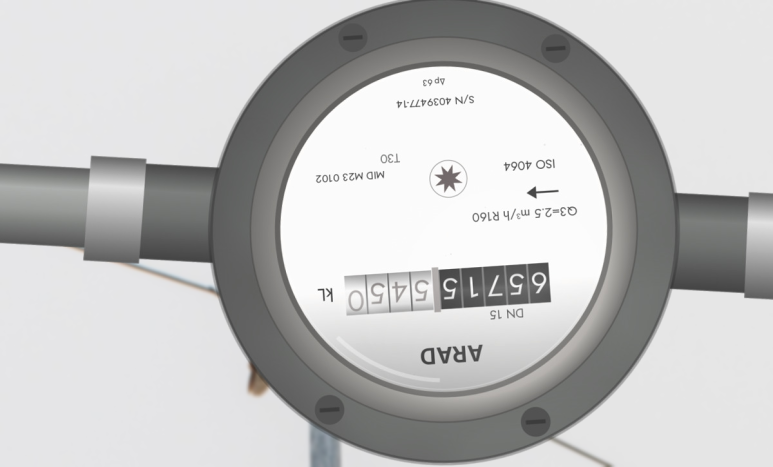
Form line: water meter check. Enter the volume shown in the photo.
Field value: 65715.5450 kL
